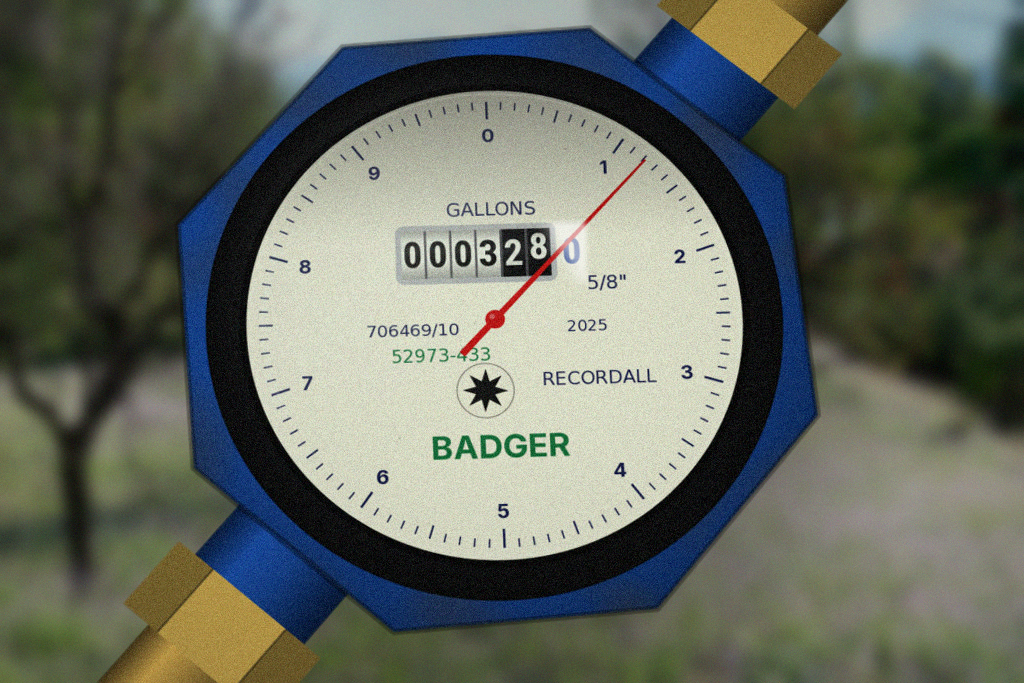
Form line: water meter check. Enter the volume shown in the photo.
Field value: 3281.2 gal
